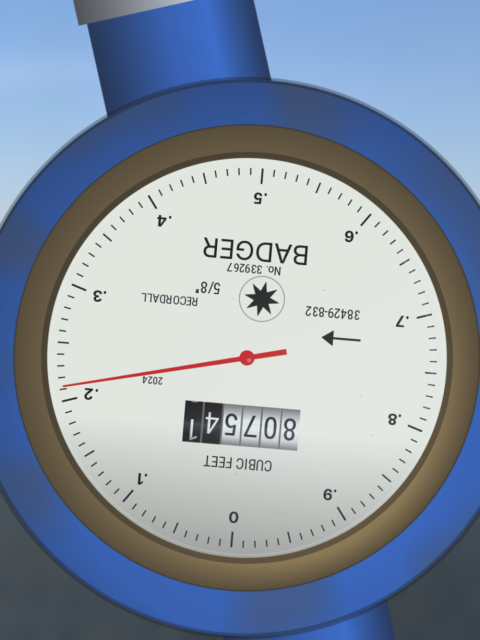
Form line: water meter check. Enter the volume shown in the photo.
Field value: 807541.21 ft³
